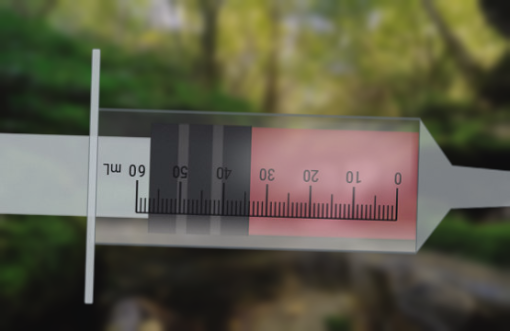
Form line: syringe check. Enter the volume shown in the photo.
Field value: 34 mL
